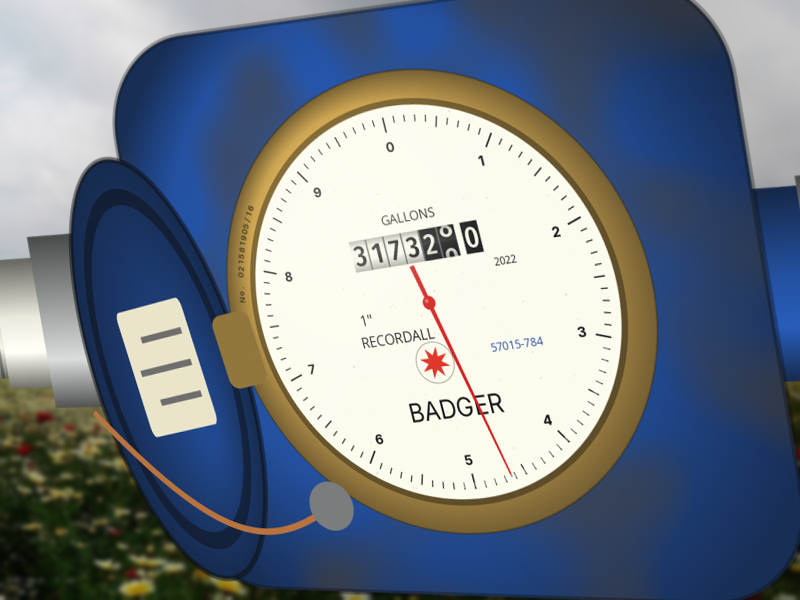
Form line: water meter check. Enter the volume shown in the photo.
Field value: 3173284.6 gal
